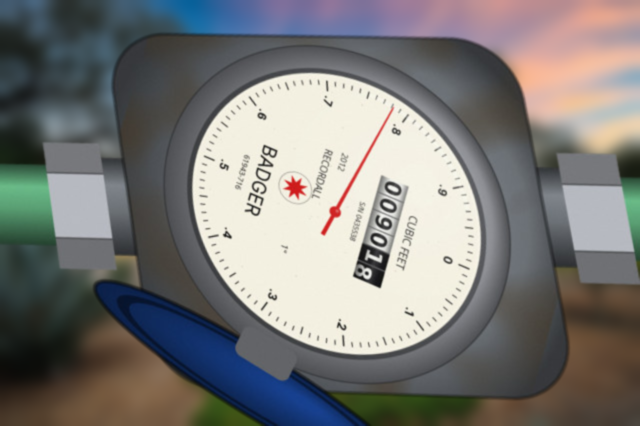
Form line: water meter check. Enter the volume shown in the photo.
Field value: 9017.78 ft³
